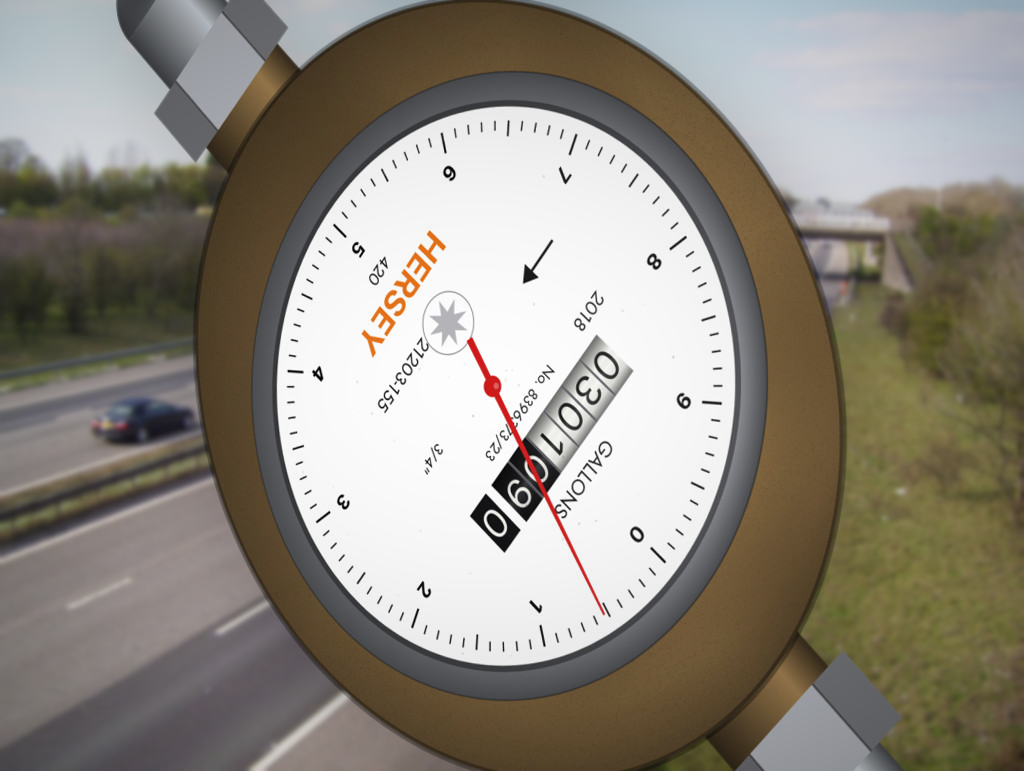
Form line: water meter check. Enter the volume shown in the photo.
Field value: 301090.5 gal
